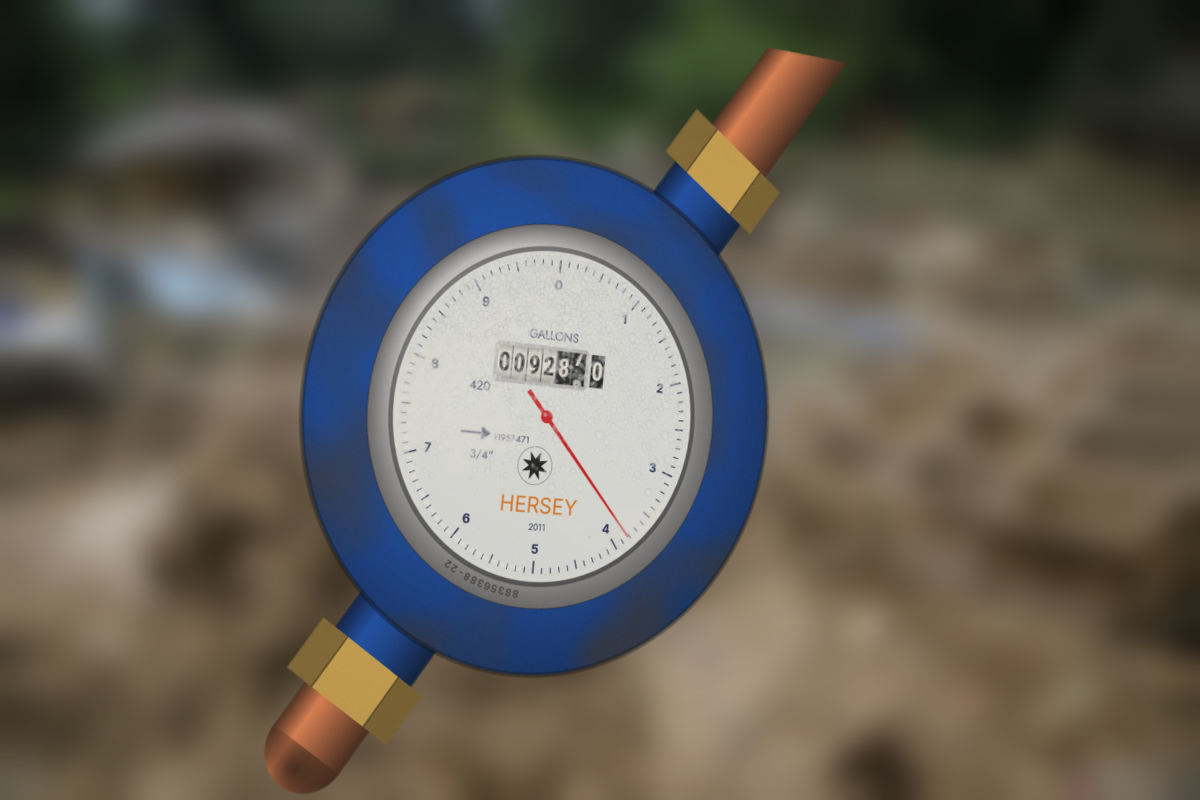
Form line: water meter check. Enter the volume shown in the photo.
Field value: 92873.8 gal
